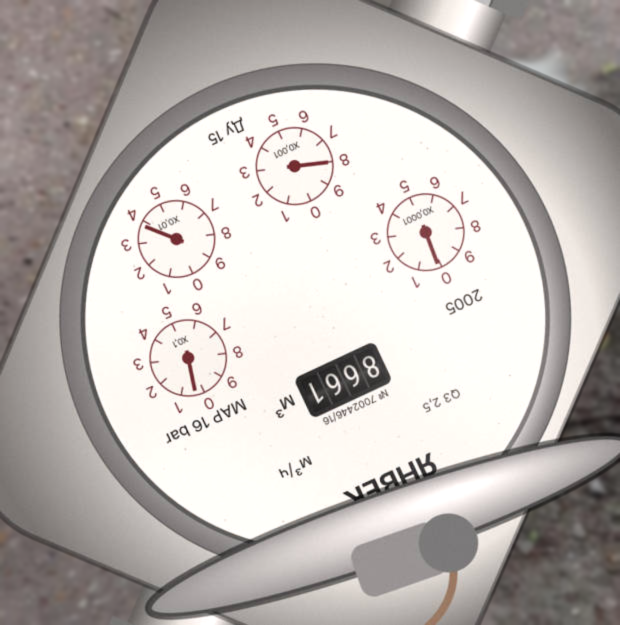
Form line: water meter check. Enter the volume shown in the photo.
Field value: 8661.0380 m³
